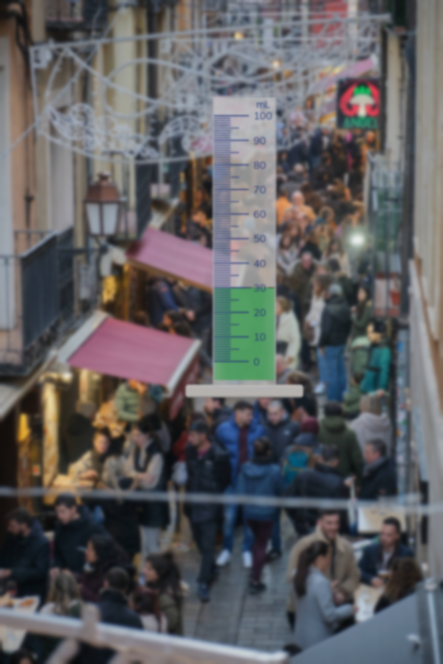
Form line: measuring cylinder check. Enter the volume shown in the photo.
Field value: 30 mL
